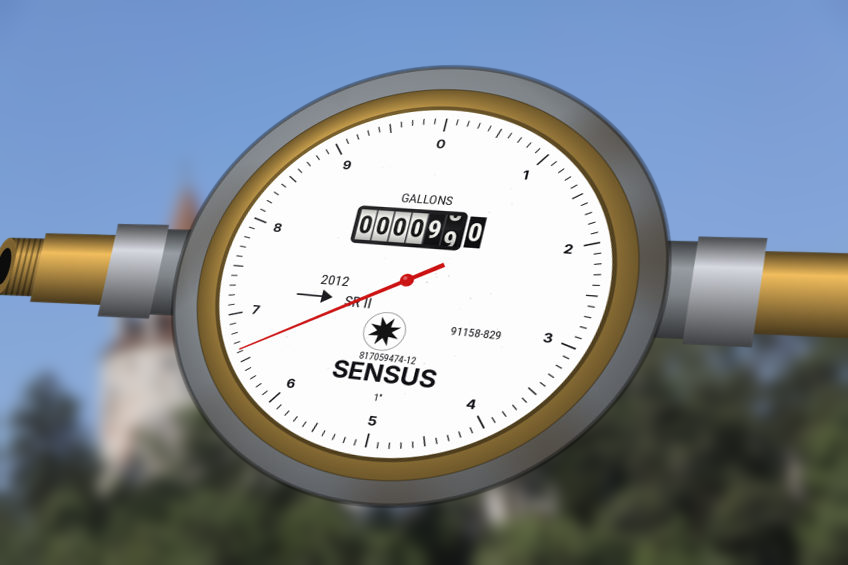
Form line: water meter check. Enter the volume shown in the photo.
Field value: 986.6 gal
